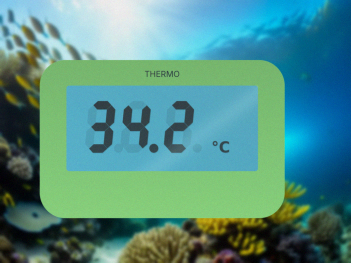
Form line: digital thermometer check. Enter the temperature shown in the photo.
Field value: 34.2 °C
